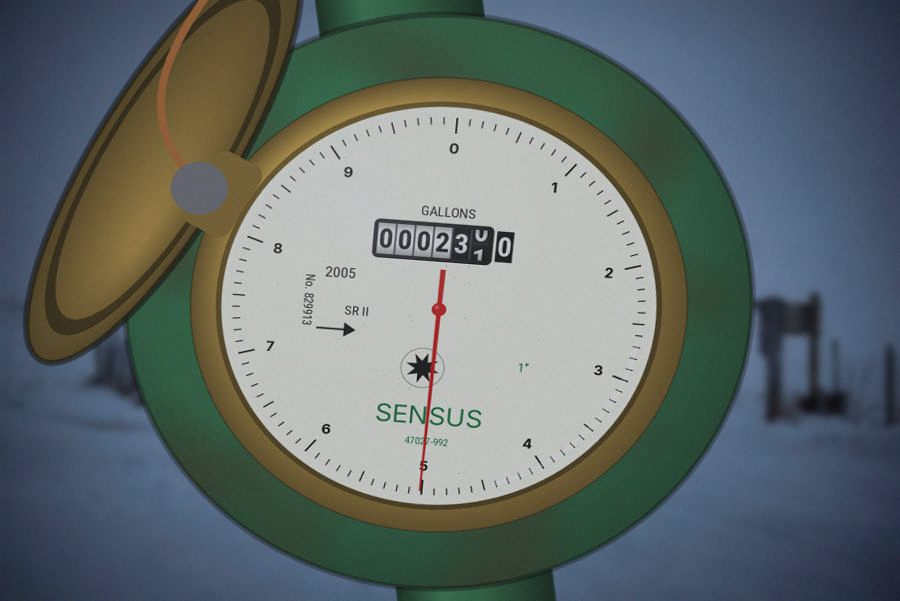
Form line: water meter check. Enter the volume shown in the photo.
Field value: 2305.0 gal
